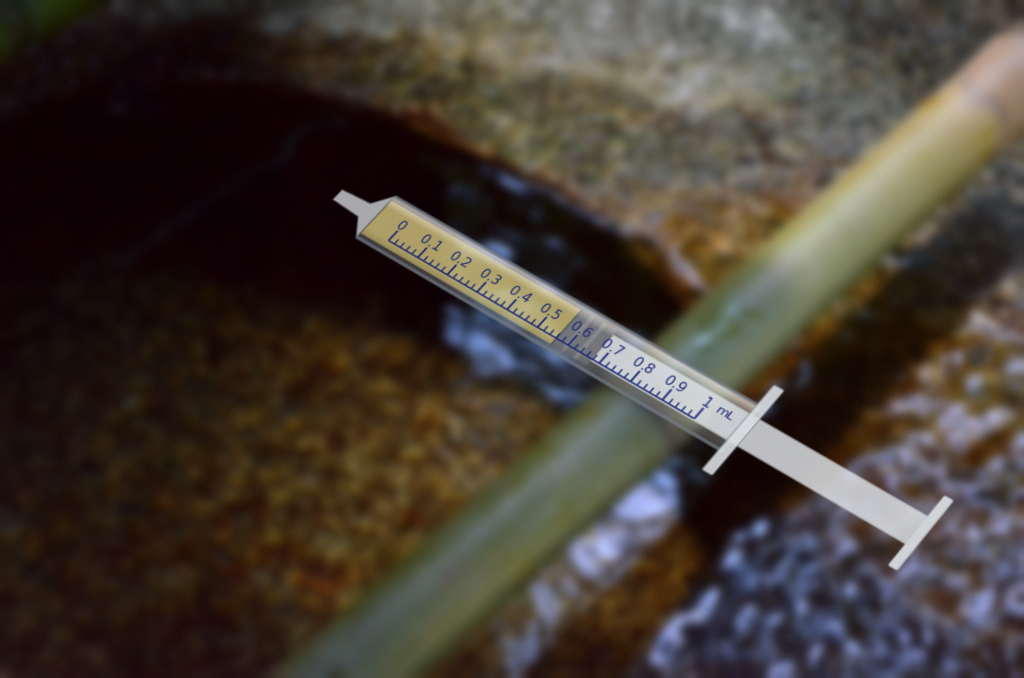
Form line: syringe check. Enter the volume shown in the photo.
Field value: 0.56 mL
